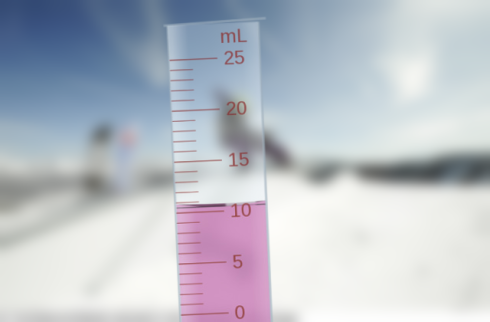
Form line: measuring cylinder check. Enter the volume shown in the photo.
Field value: 10.5 mL
